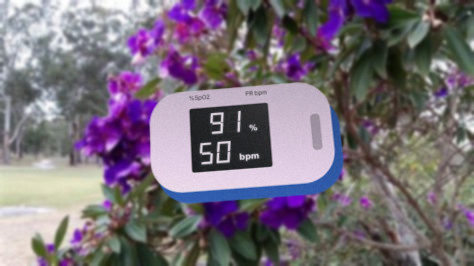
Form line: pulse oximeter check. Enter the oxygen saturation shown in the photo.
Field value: 91 %
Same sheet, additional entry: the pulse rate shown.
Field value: 50 bpm
